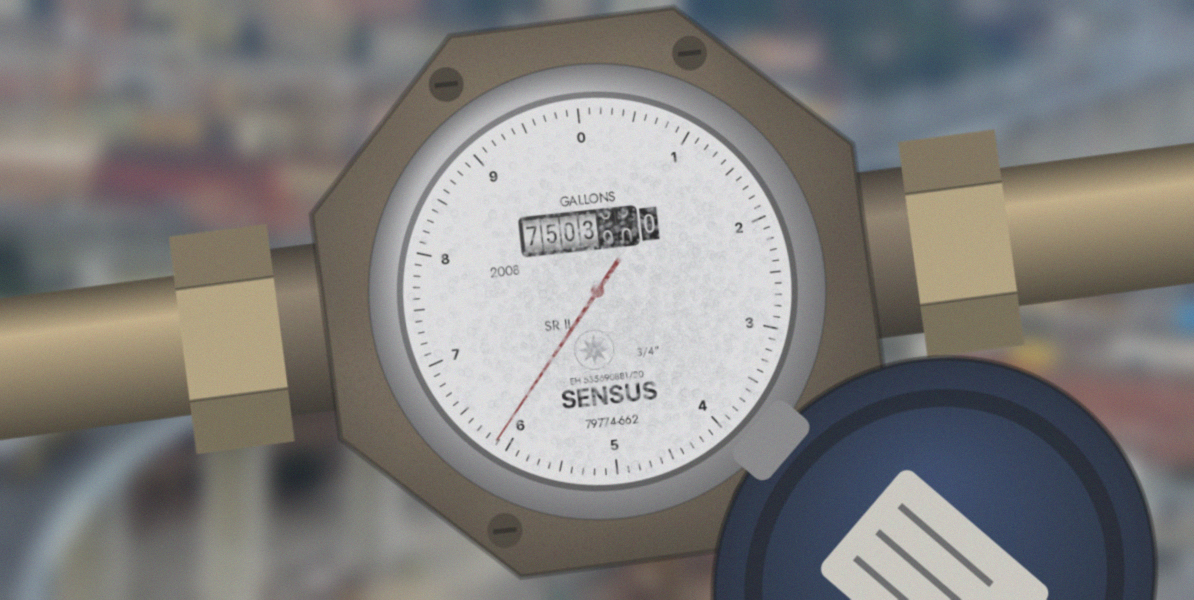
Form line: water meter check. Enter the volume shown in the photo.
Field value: 7503896.1 gal
